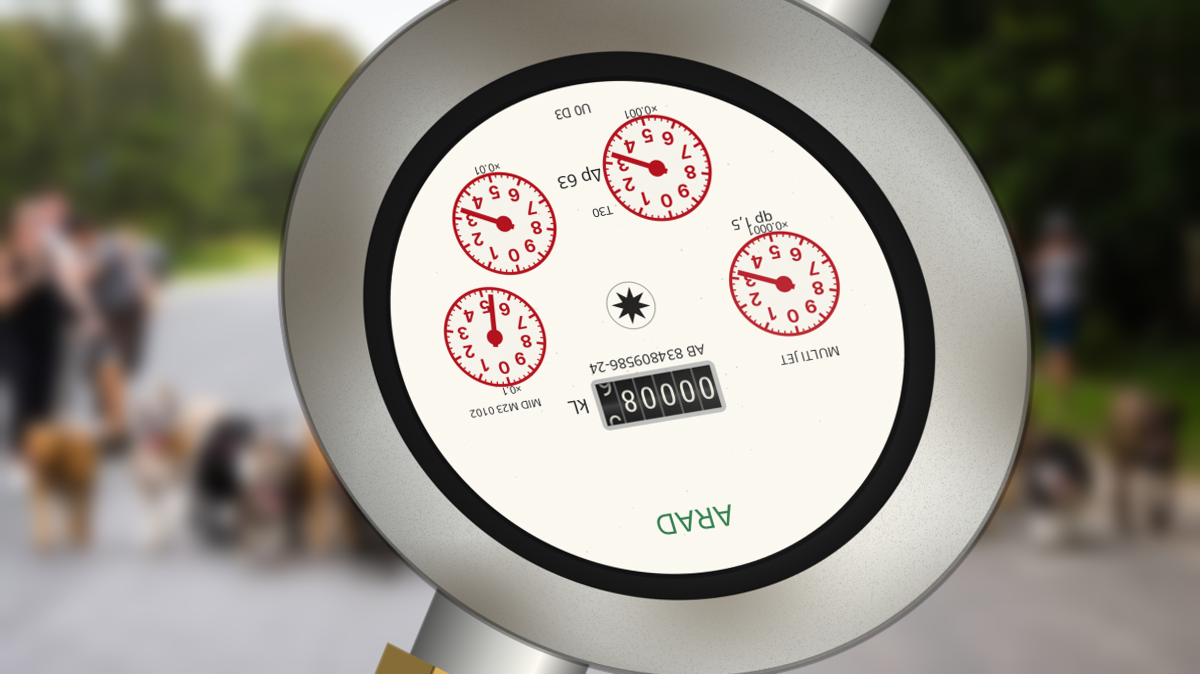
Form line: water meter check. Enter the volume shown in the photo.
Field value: 85.5333 kL
